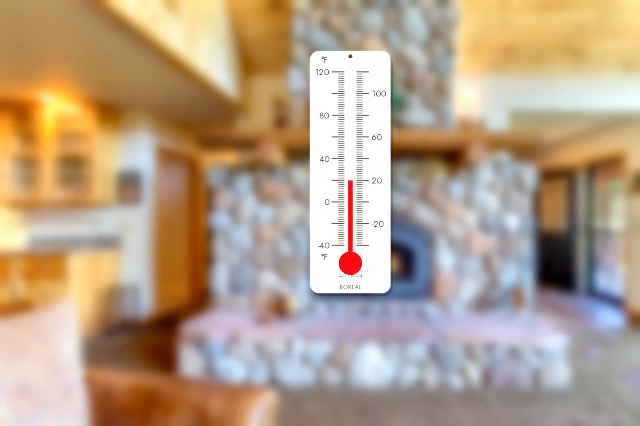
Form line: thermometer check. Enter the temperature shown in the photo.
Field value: 20 °F
